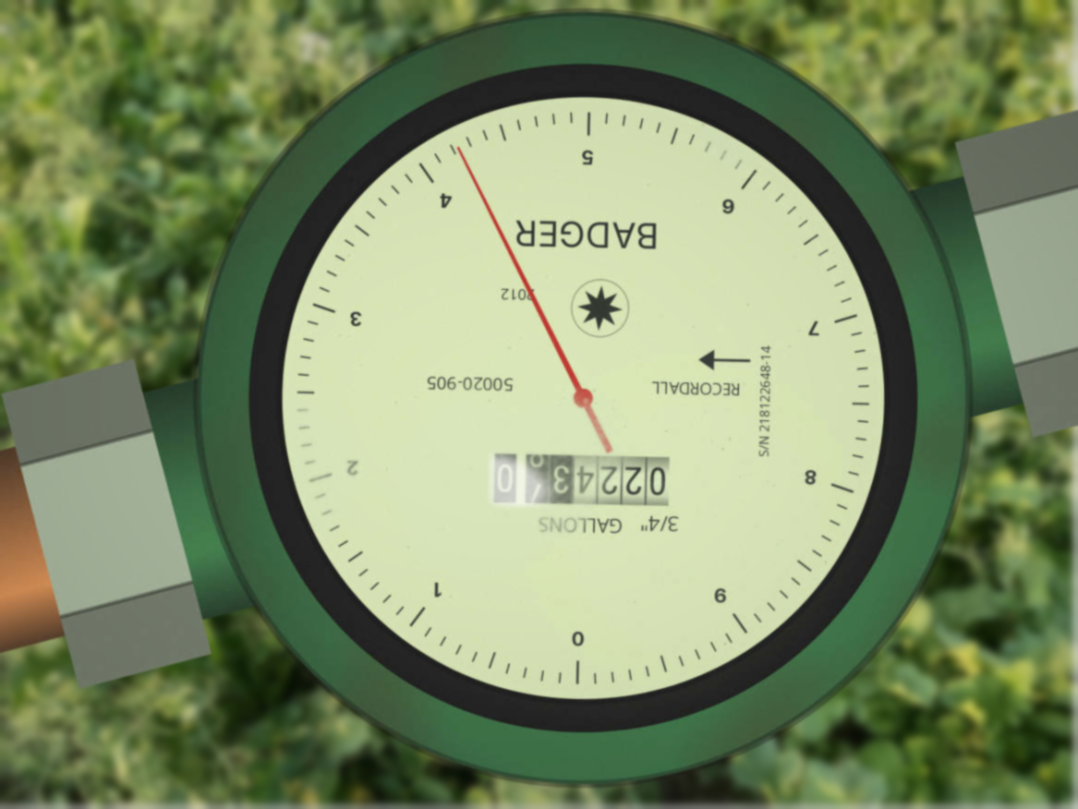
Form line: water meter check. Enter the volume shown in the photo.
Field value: 224374.2 gal
